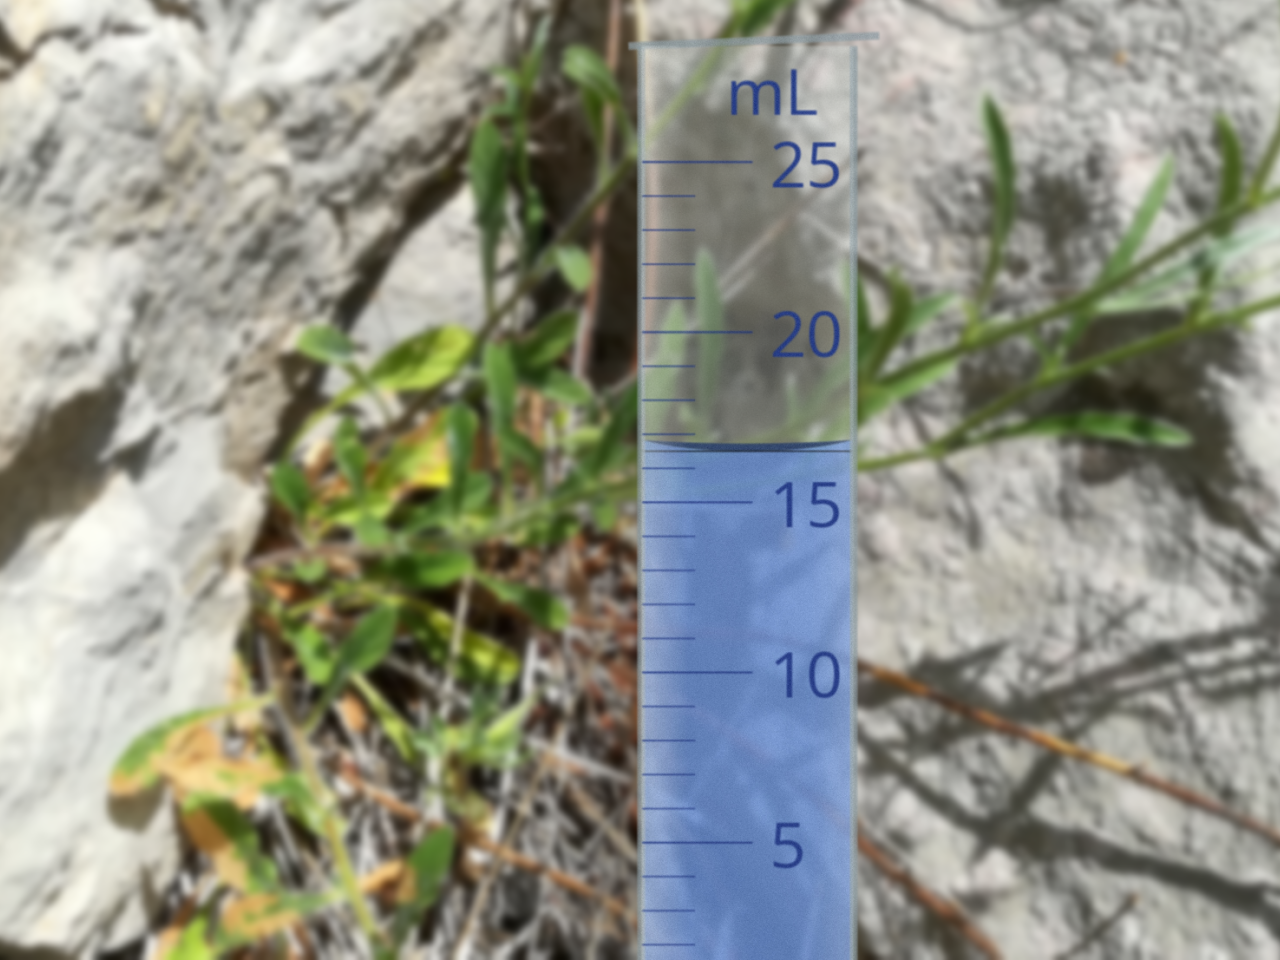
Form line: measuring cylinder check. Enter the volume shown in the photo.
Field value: 16.5 mL
